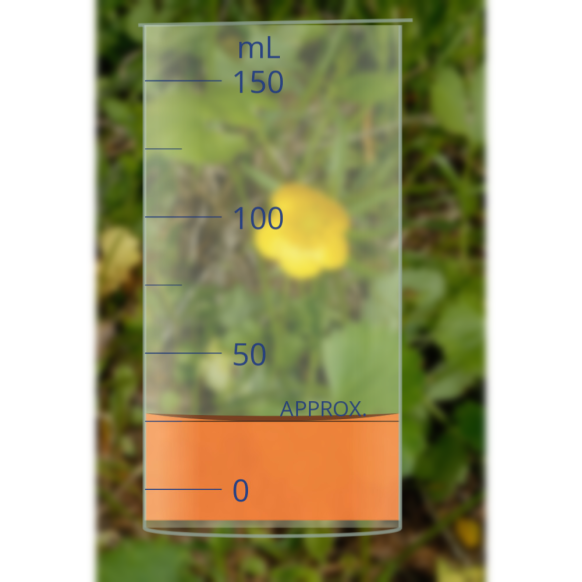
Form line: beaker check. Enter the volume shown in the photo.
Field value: 25 mL
